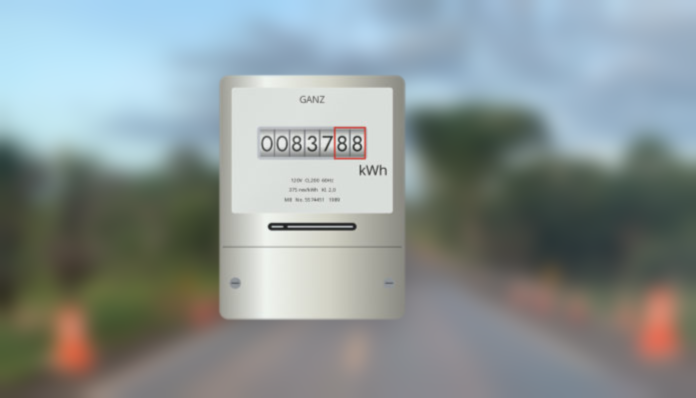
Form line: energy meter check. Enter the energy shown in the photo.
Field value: 837.88 kWh
